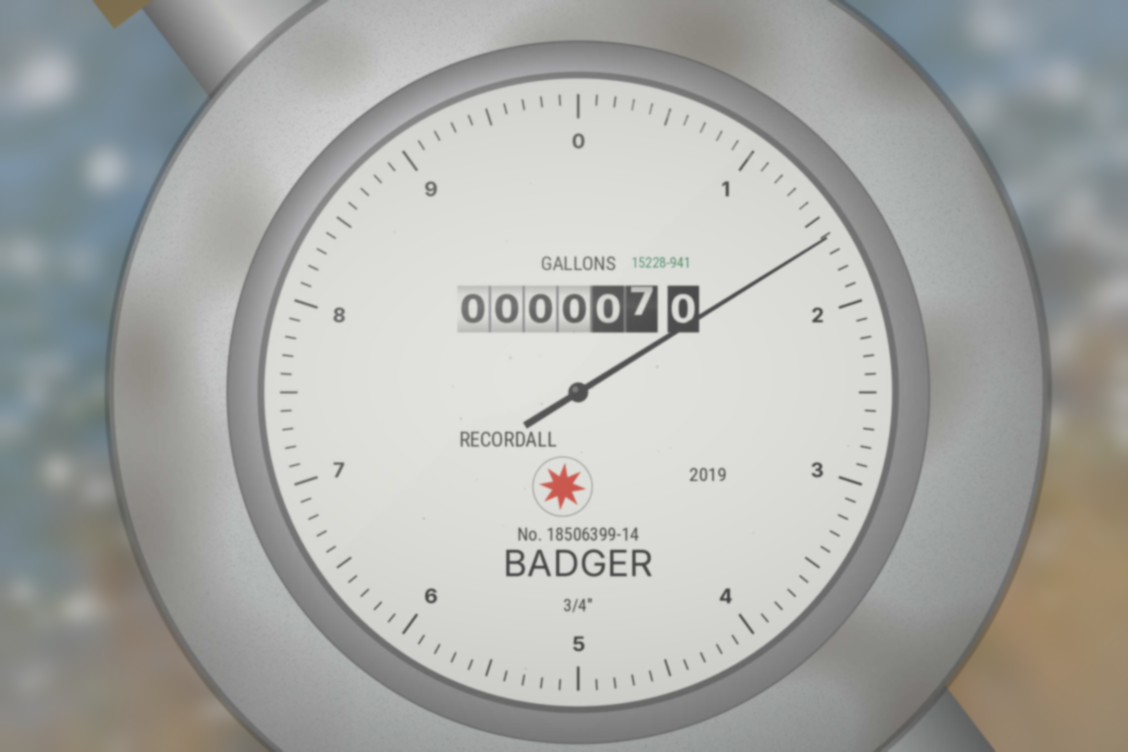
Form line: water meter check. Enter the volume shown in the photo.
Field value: 71.6 gal
